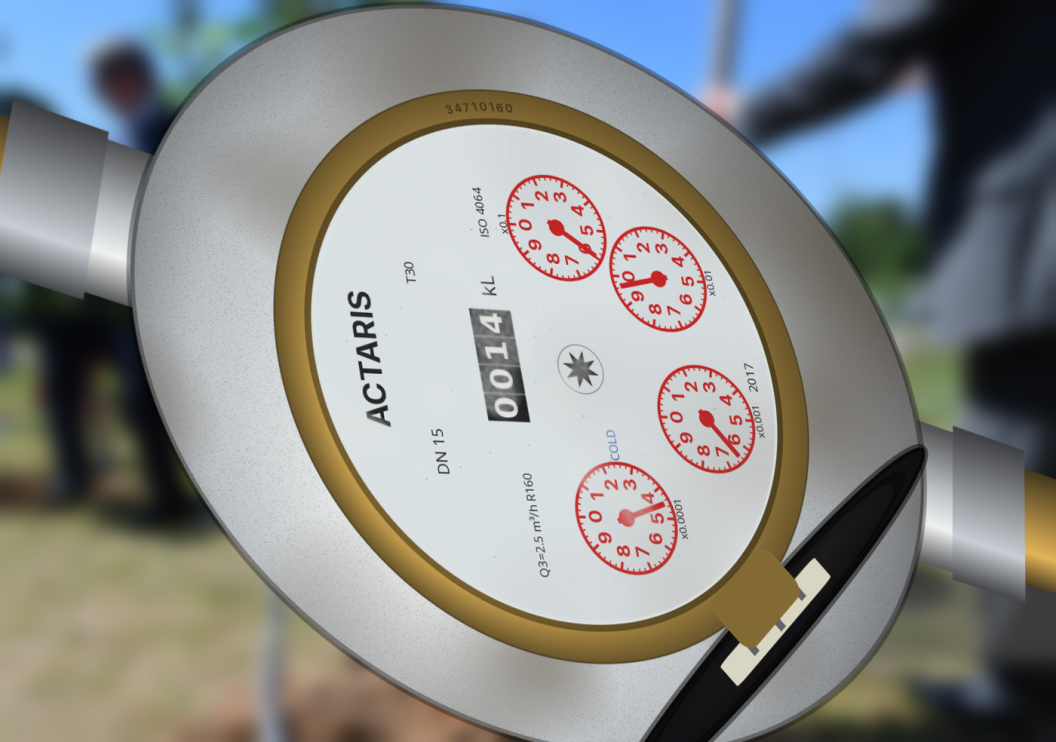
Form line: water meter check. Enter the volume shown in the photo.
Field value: 14.5964 kL
